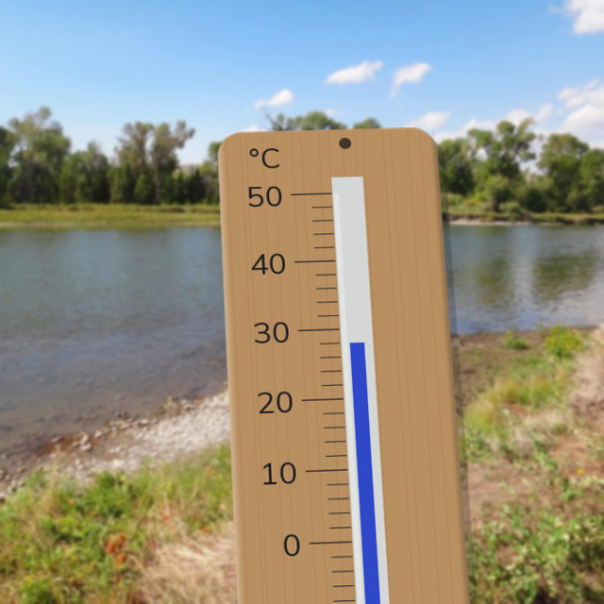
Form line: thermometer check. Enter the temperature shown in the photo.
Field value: 28 °C
